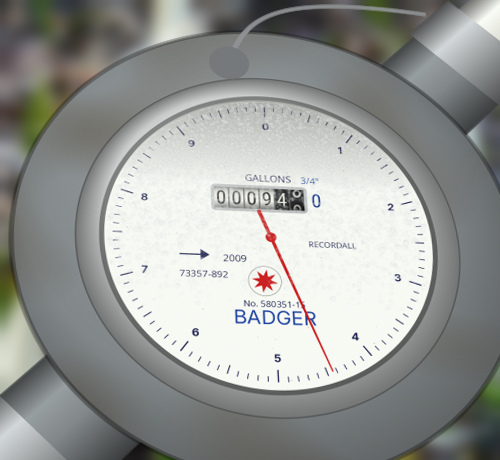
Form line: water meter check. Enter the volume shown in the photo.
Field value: 9484.4 gal
